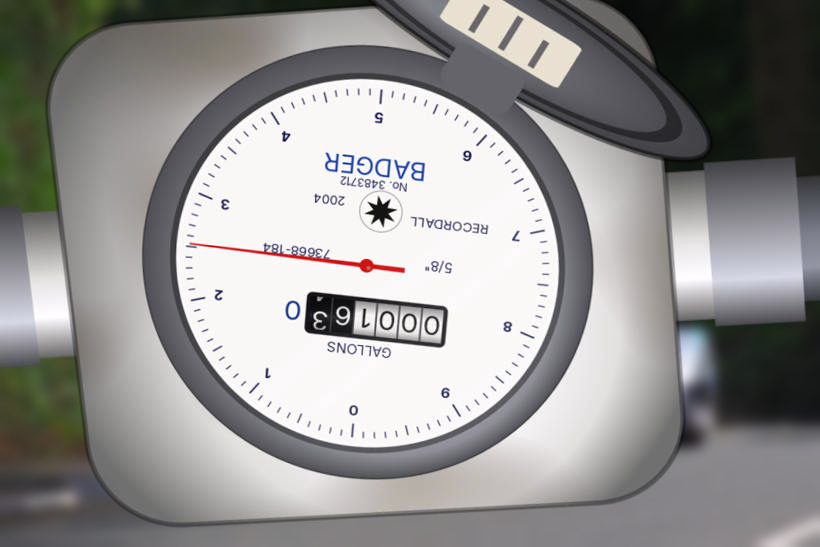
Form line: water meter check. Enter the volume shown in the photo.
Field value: 1632.5 gal
